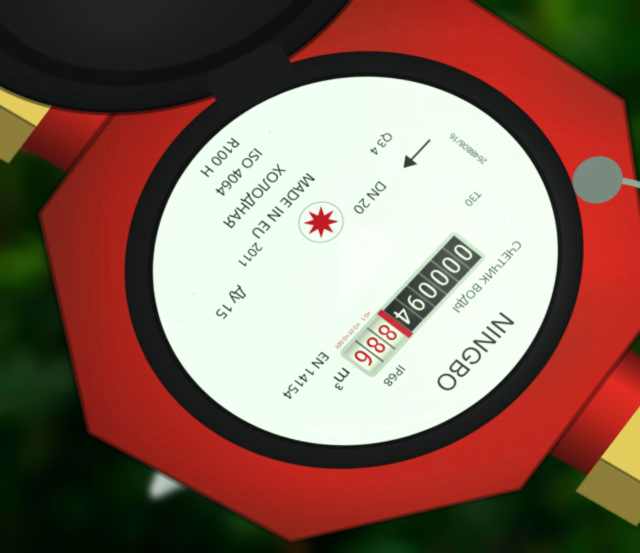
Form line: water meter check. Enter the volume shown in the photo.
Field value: 94.886 m³
